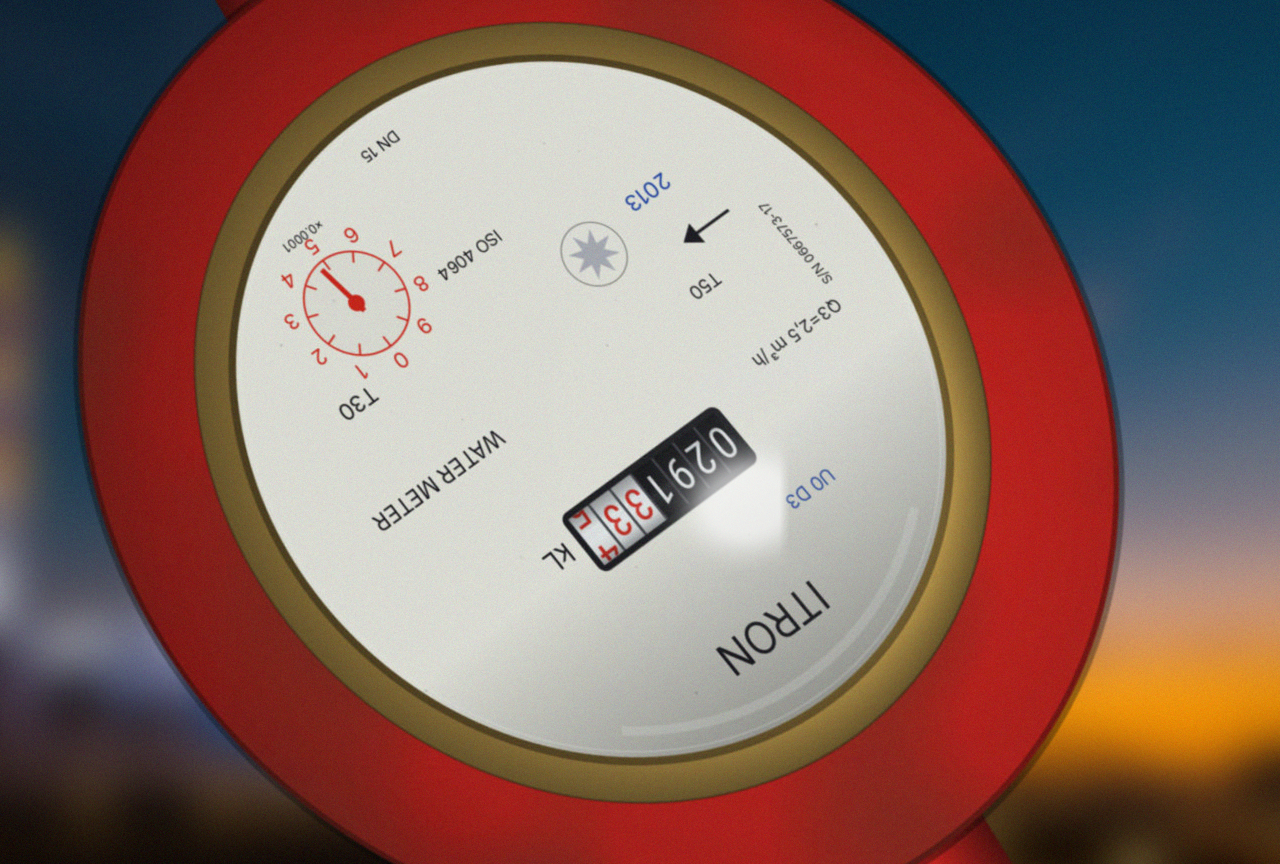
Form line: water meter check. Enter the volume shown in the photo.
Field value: 291.3344 kL
